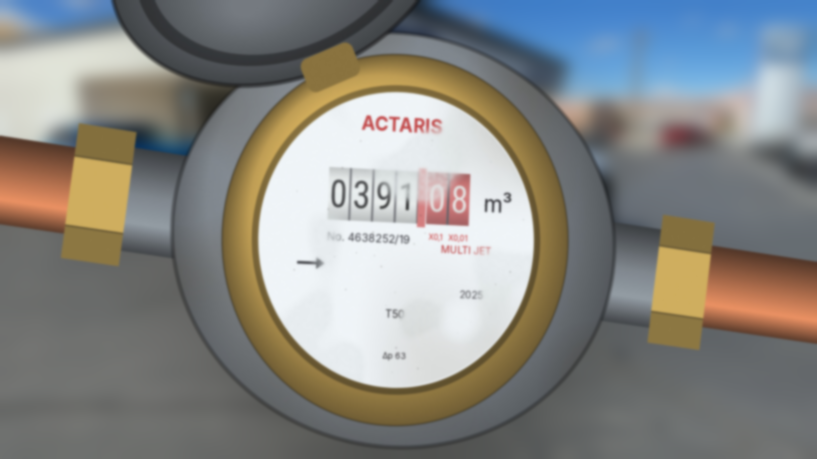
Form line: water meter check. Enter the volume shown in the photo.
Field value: 391.08 m³
